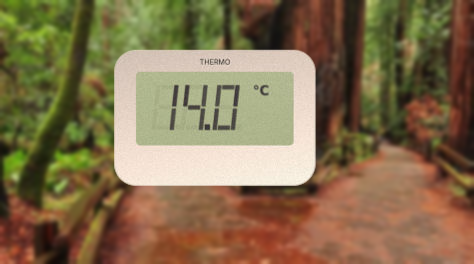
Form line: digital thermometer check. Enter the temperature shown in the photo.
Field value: 14.0 °C
